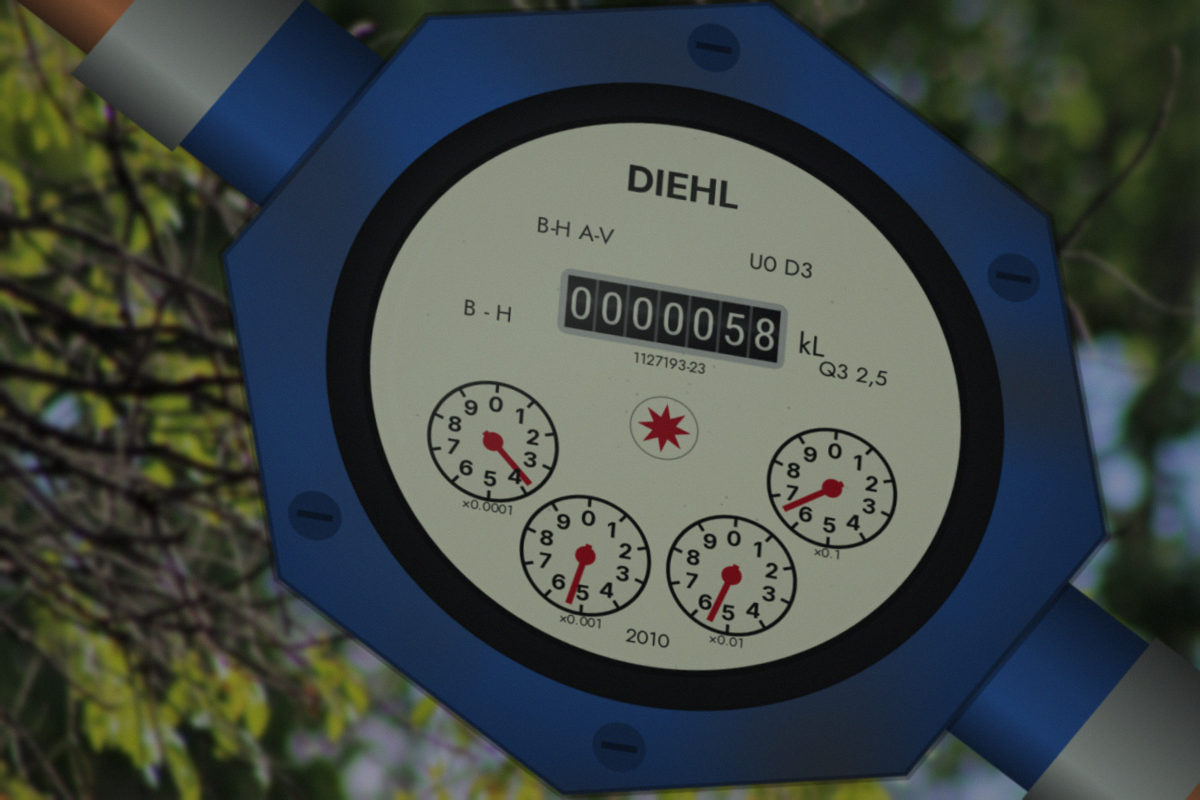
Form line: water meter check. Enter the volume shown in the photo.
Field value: 58.6553 kL
